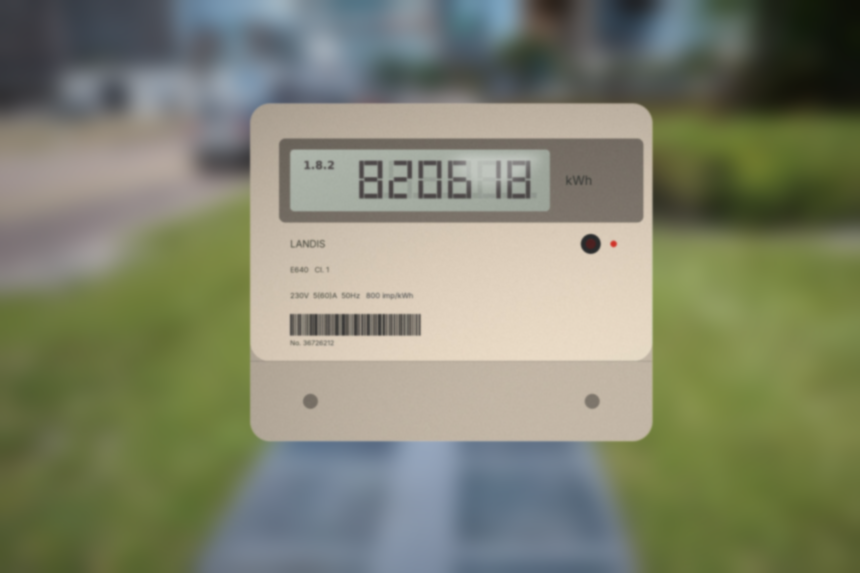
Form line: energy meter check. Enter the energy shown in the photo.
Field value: 820618 kWh
